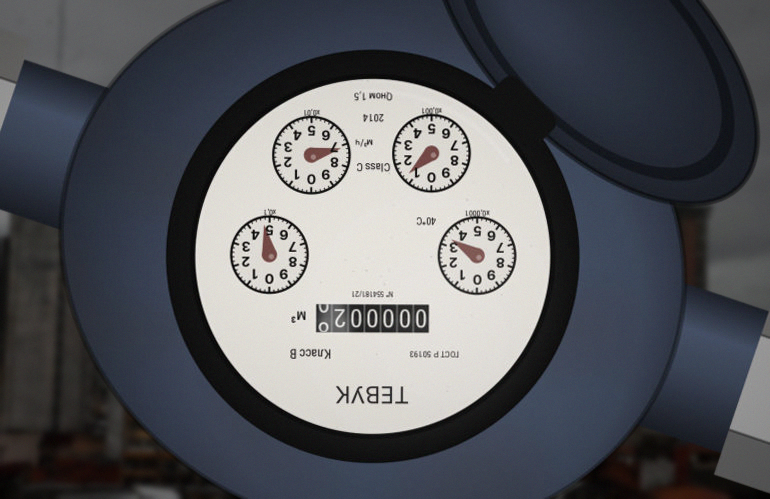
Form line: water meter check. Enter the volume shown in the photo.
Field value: 28.4713 m³
